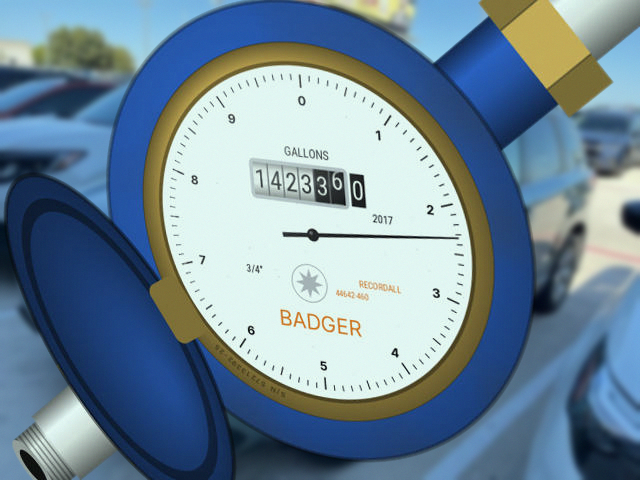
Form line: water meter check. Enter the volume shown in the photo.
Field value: 1423362.3 gal
